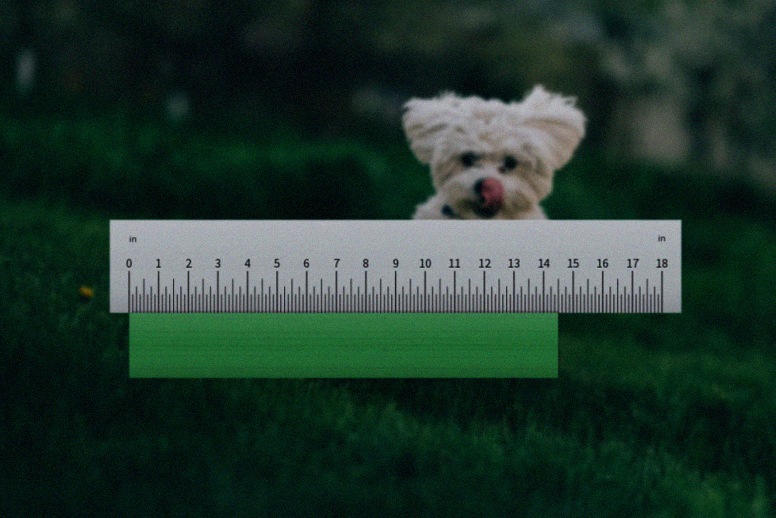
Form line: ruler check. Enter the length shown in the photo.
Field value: 14.5 in
